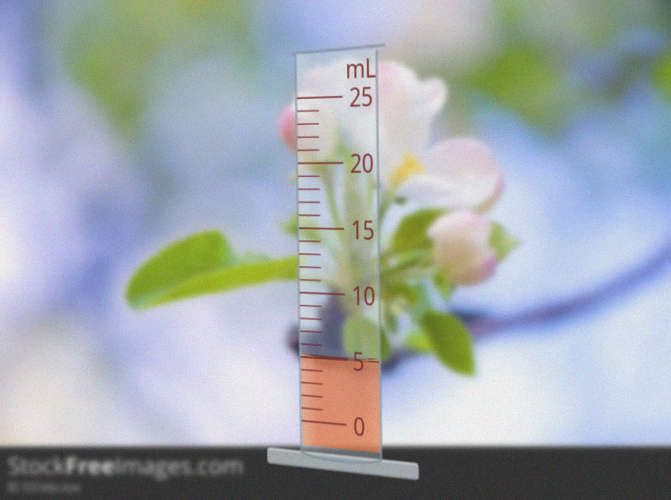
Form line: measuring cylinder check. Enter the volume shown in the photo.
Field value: 5 mL
